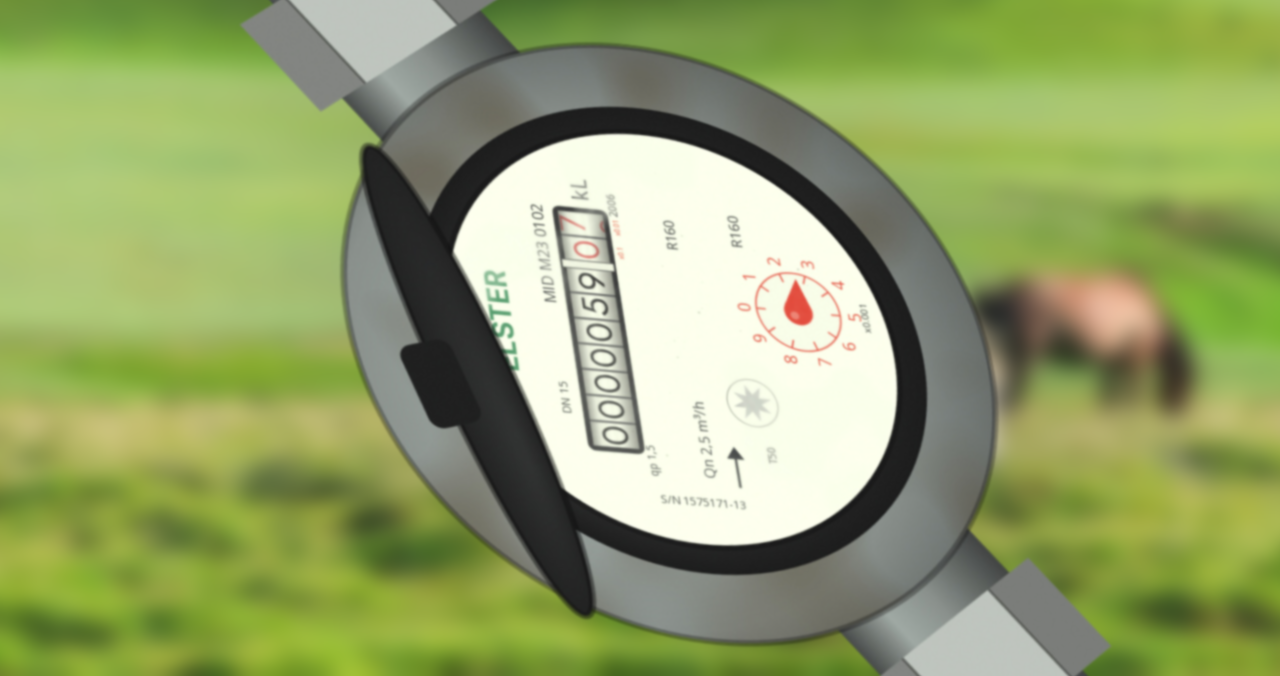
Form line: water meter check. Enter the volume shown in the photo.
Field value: 59.072 kL
